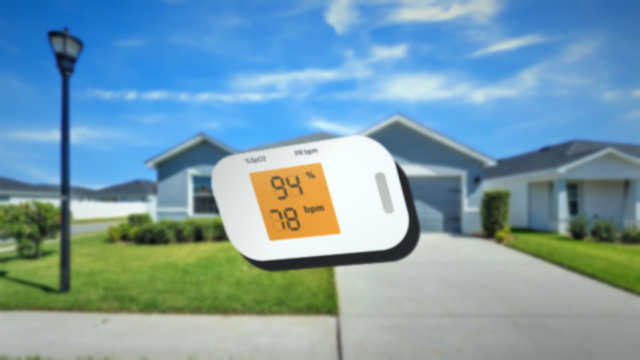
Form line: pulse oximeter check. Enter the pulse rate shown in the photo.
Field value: 78 bpm
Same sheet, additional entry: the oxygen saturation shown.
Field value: 94 %
